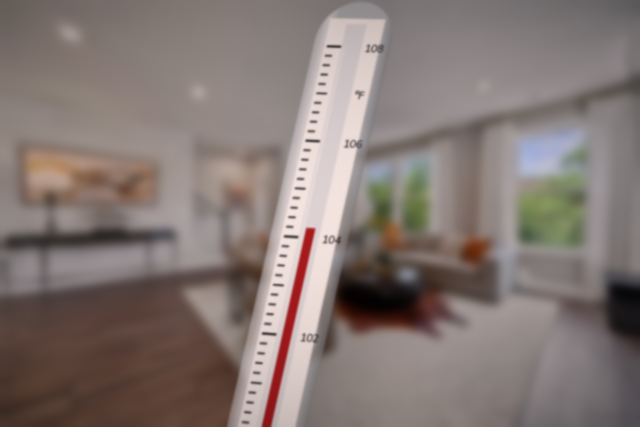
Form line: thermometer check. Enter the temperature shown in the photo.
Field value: 104.2 °F
